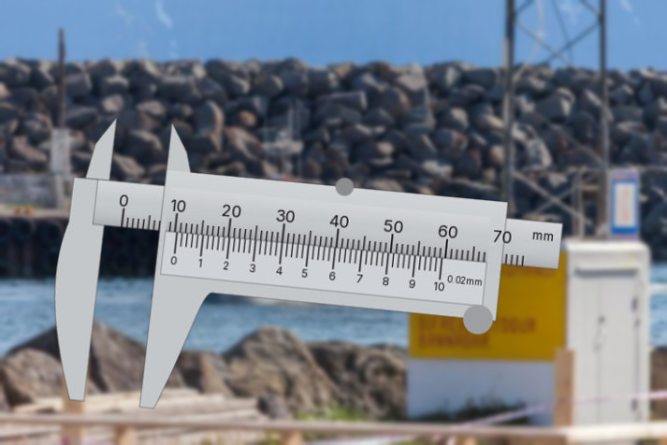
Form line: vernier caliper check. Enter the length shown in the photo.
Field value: 10.4 mm
